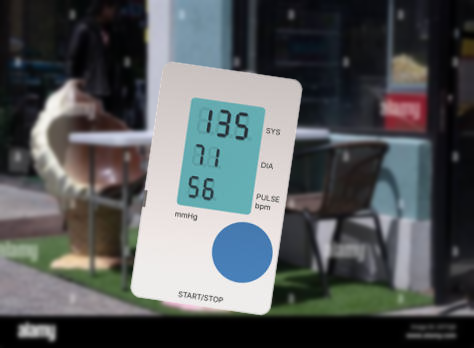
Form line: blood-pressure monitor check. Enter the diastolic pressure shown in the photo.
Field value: 71 mmHg
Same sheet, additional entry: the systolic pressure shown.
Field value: 135 mmHg
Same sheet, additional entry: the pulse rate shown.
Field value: 56 bpm
